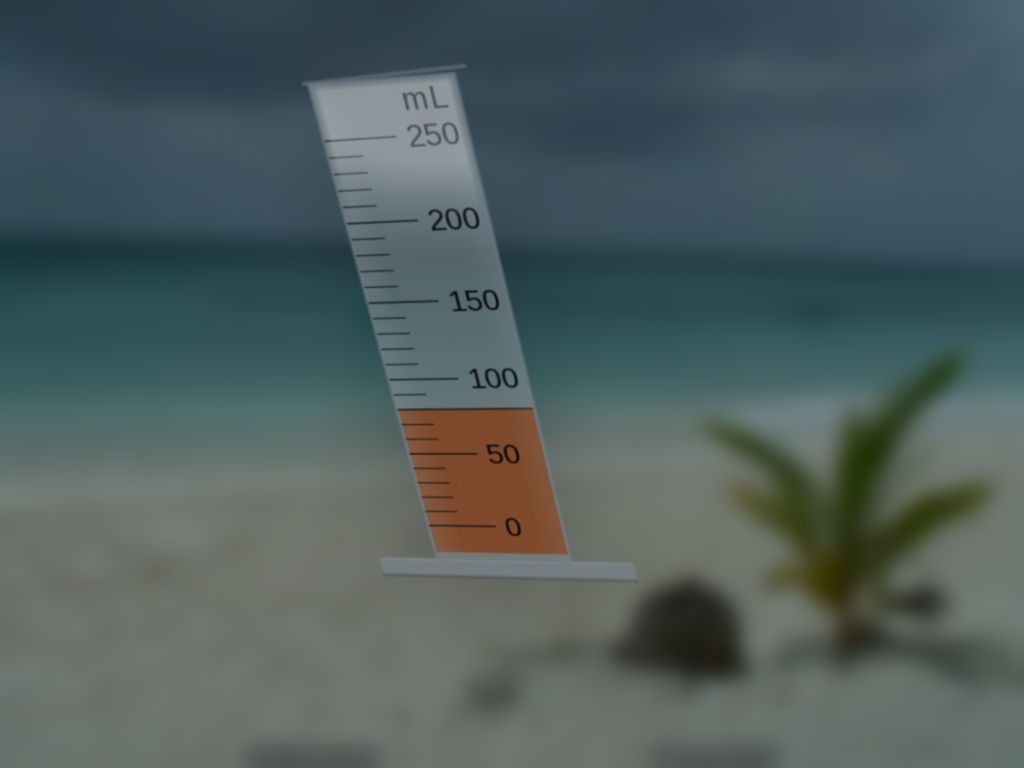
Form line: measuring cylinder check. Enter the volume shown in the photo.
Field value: 80 mL
